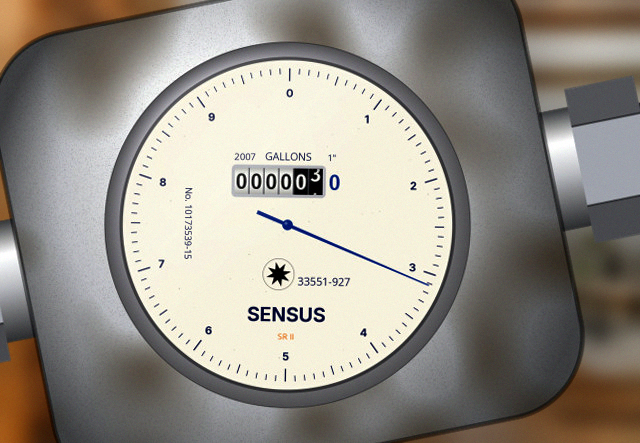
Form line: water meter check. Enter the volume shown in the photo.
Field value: 33.1 gal
